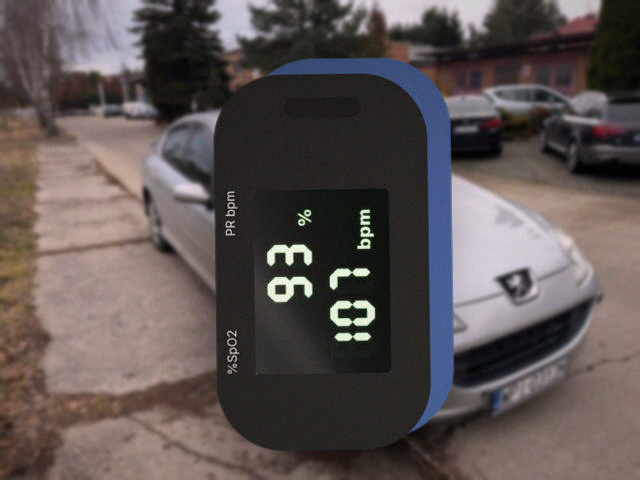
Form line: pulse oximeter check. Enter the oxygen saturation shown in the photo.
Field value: 93 %
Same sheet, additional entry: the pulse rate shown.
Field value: 107 bpm
